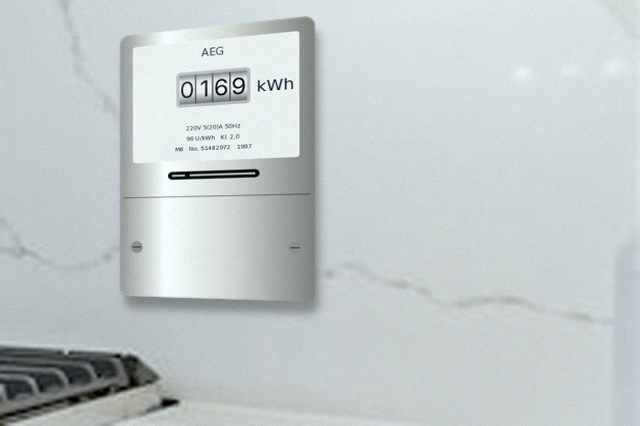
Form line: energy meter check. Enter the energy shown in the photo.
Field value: 169 kWh
